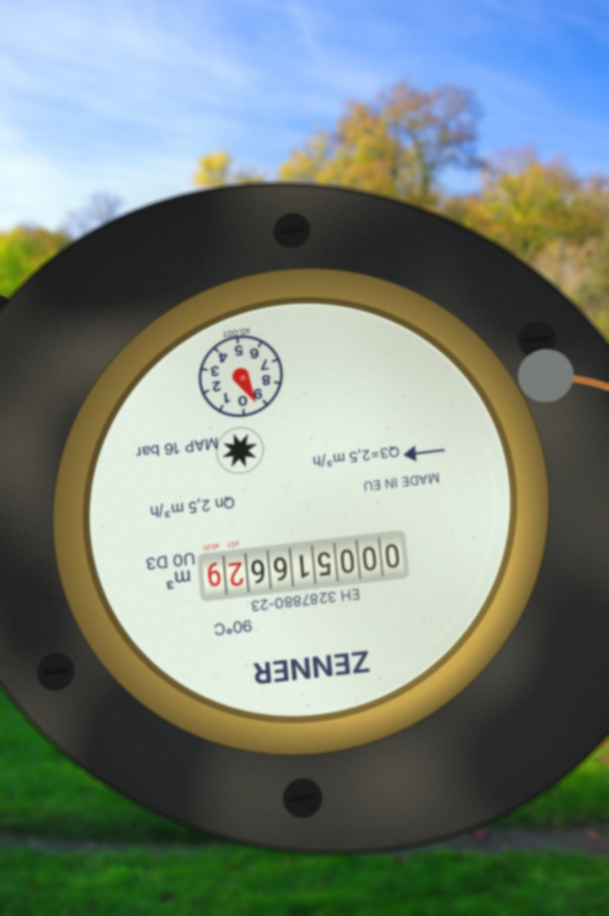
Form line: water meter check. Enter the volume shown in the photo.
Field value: 5166.289 m³
